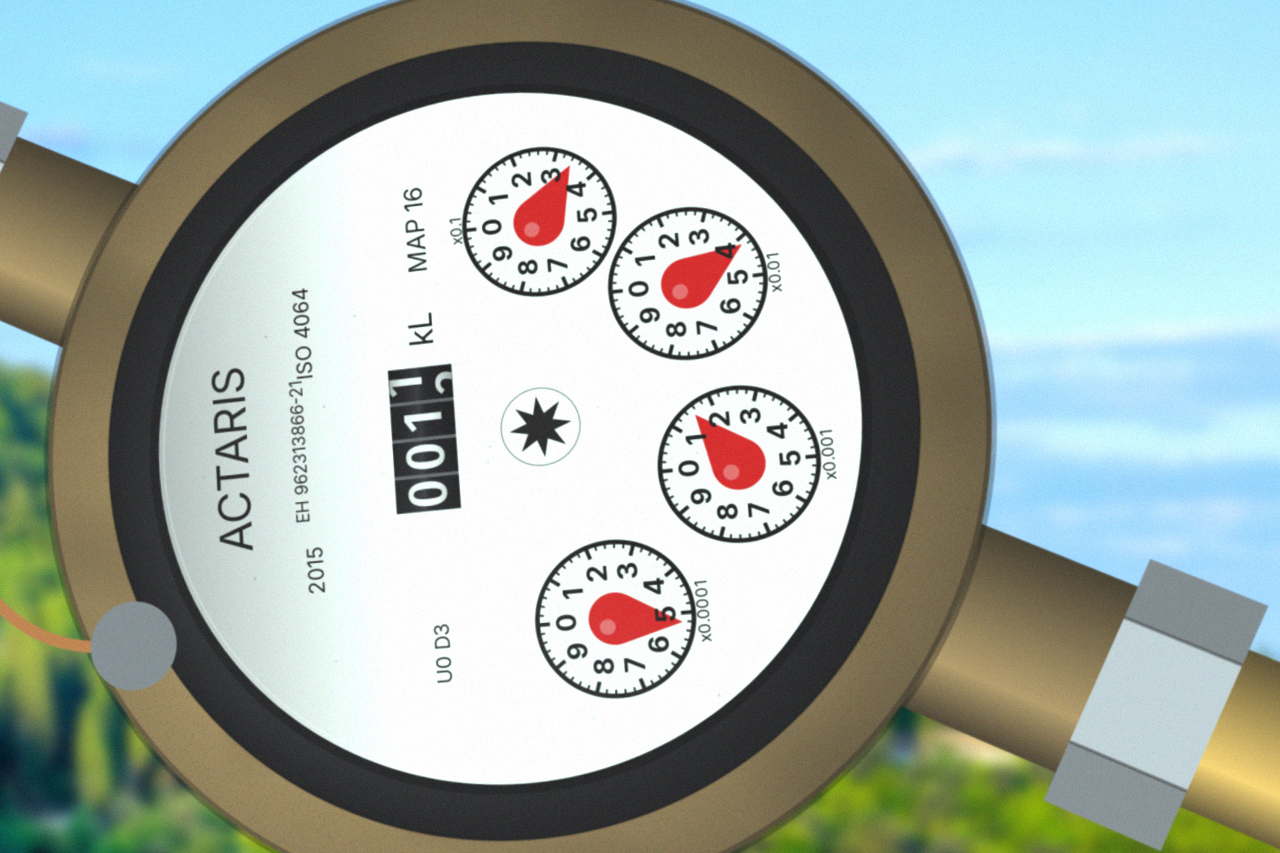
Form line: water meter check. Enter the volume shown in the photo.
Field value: 11.3415 kL
